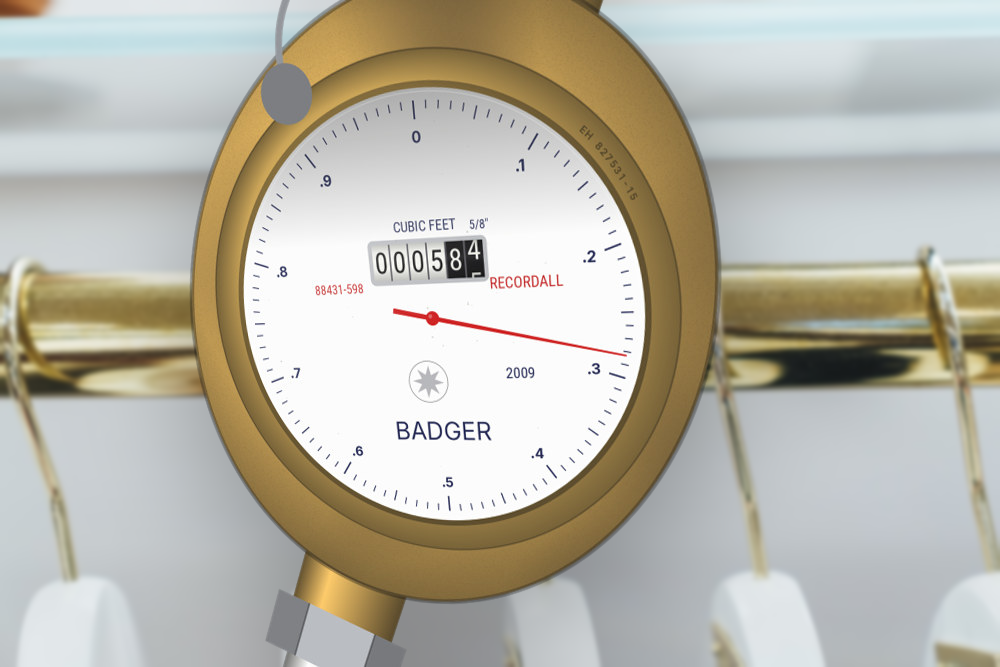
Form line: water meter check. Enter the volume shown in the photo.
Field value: 584.28 ft³
